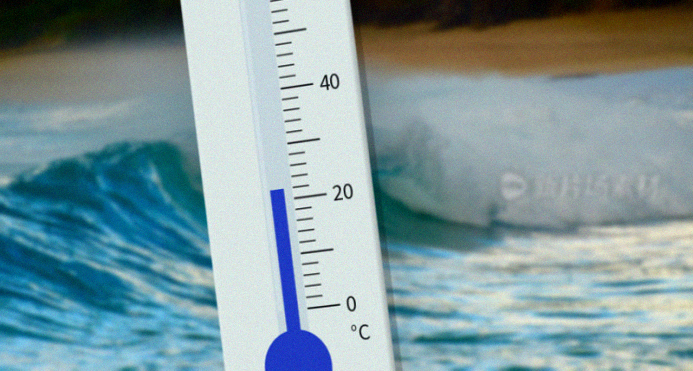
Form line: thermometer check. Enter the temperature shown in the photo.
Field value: 22 °C
